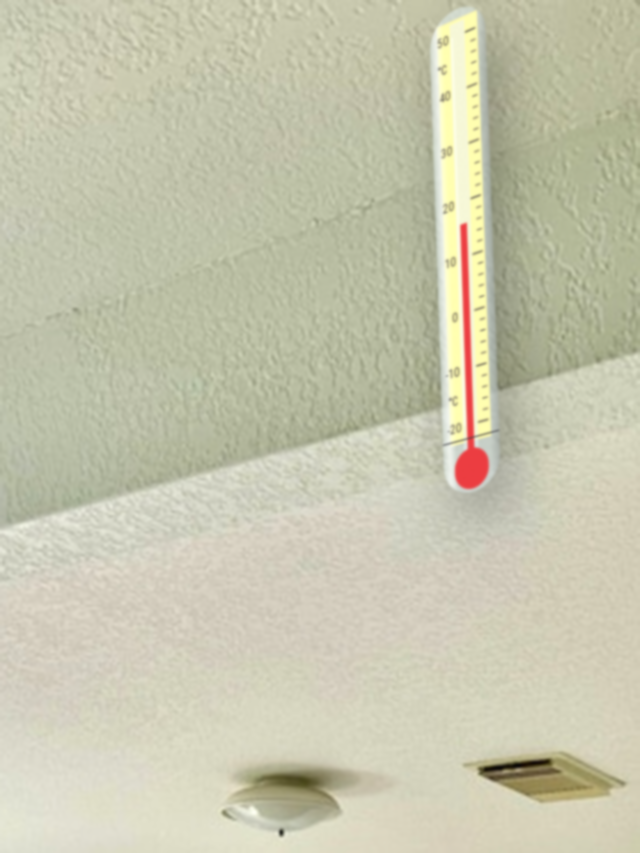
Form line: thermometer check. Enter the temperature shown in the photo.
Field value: 16 °C
